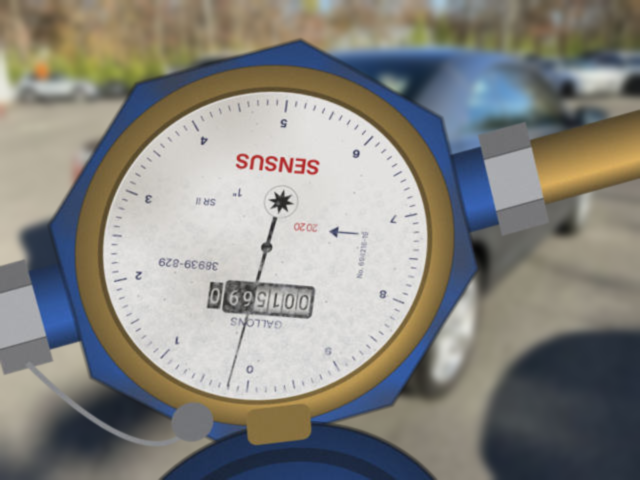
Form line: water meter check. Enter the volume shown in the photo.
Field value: 15690.2 gal
